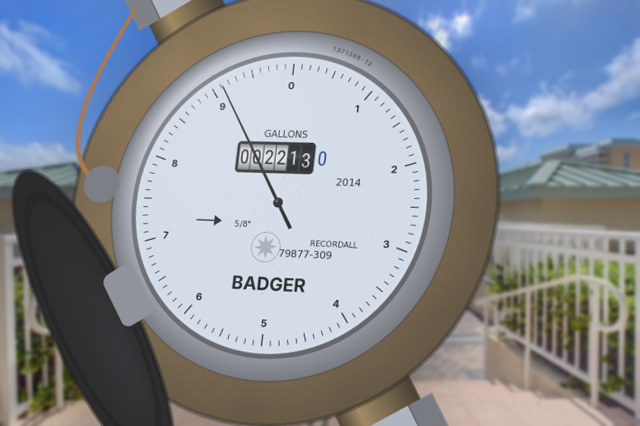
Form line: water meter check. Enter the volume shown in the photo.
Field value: 22129.1 gal
